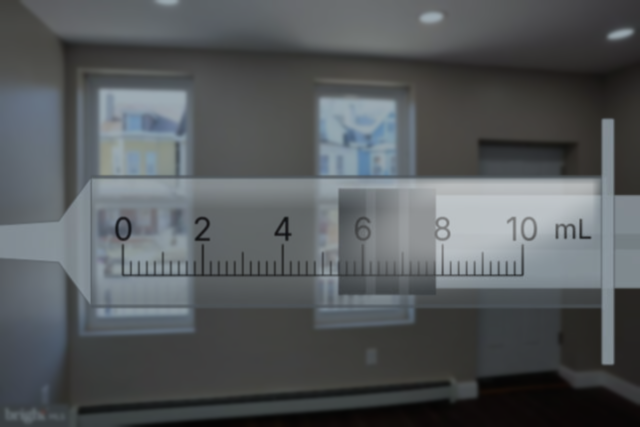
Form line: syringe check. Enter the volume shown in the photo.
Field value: 5.4 mL
